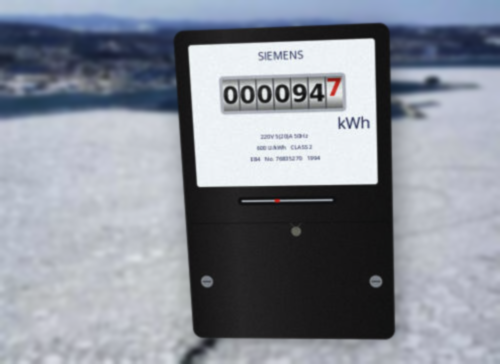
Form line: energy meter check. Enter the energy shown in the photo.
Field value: 94.7 kWh
